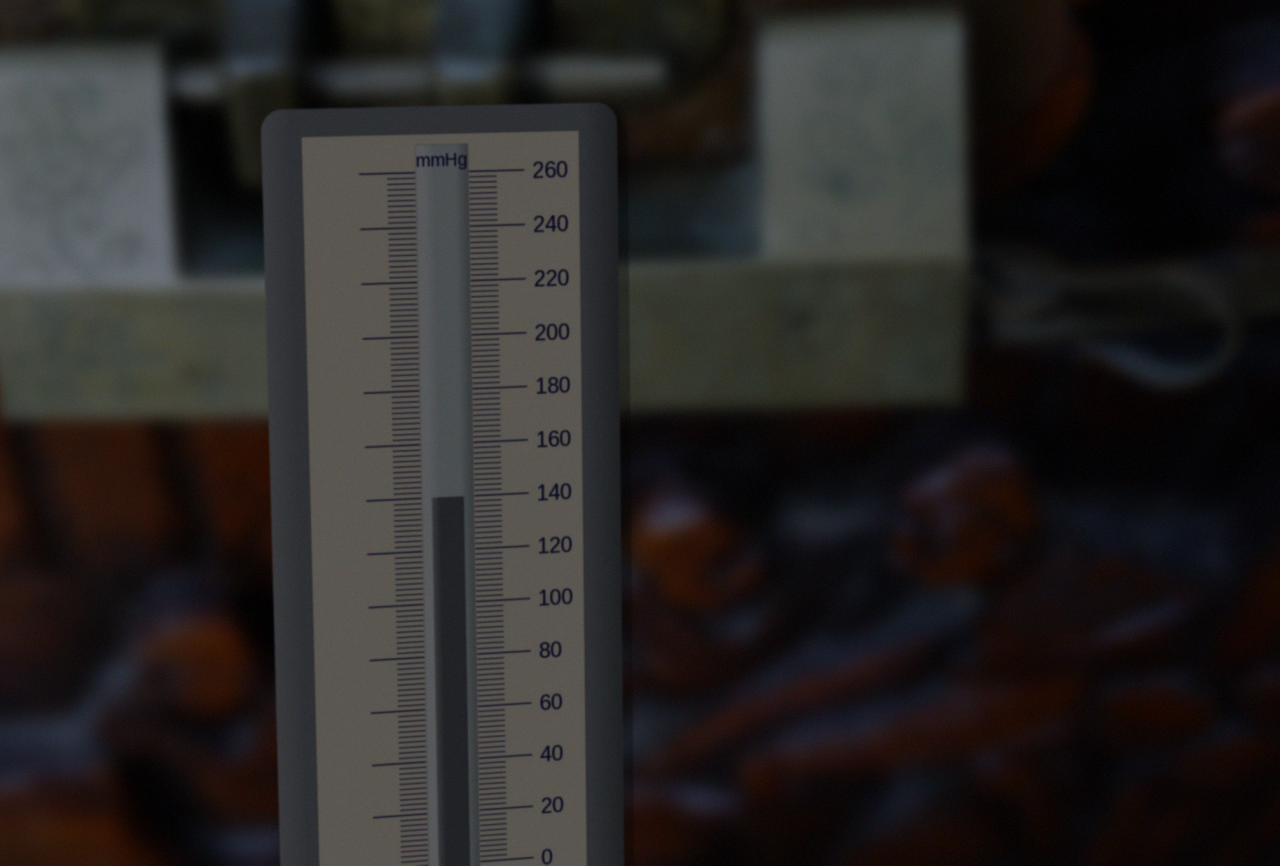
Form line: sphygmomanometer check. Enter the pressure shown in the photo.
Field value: 140 mmHg
